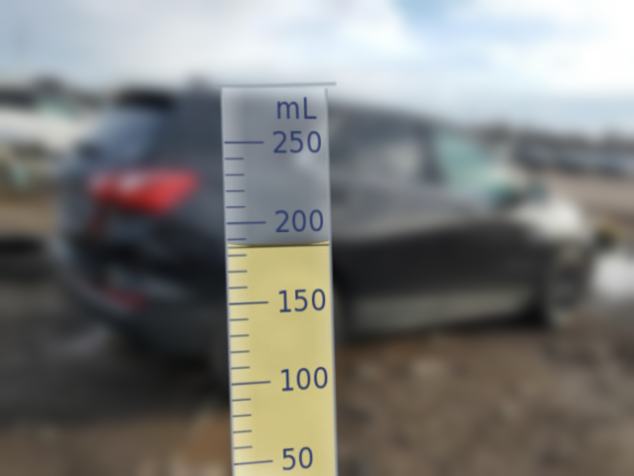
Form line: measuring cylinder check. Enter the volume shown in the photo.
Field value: 185 mL
